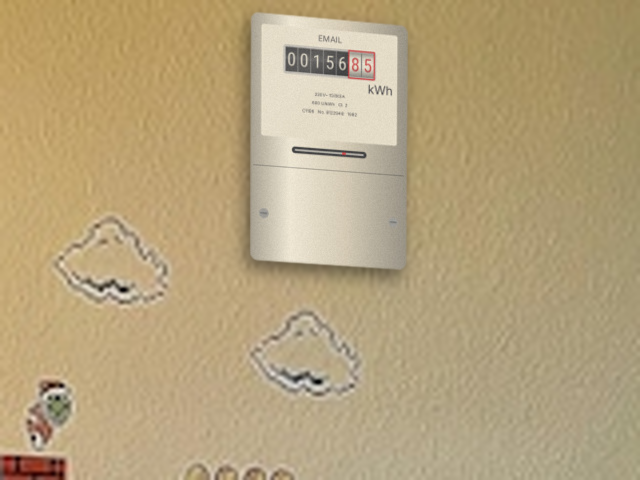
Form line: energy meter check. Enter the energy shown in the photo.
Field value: 156.85 kWh
